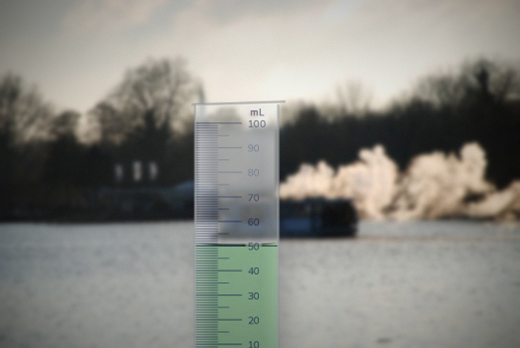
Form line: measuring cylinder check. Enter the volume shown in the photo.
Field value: 50 mL
